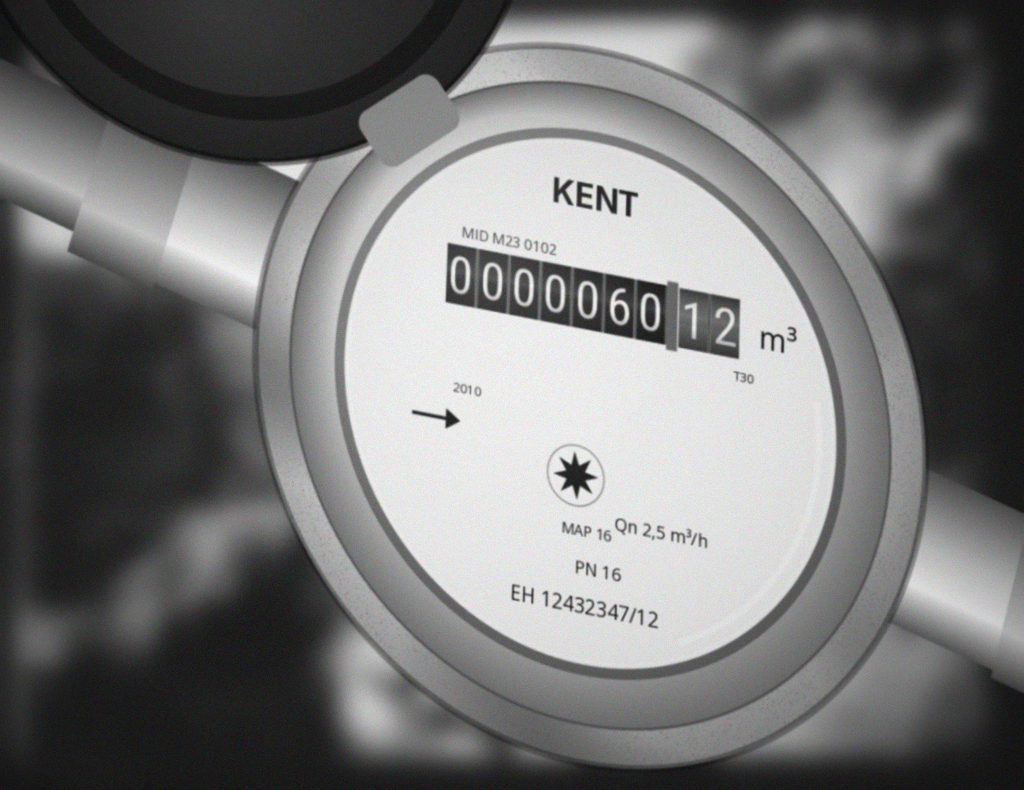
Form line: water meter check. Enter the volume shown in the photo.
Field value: 60.12 m³
